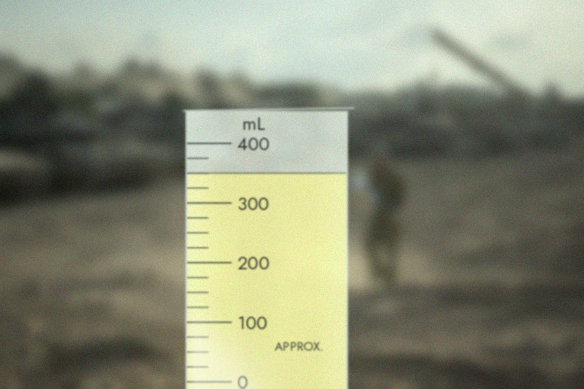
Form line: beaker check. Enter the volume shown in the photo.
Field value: 350 mL
